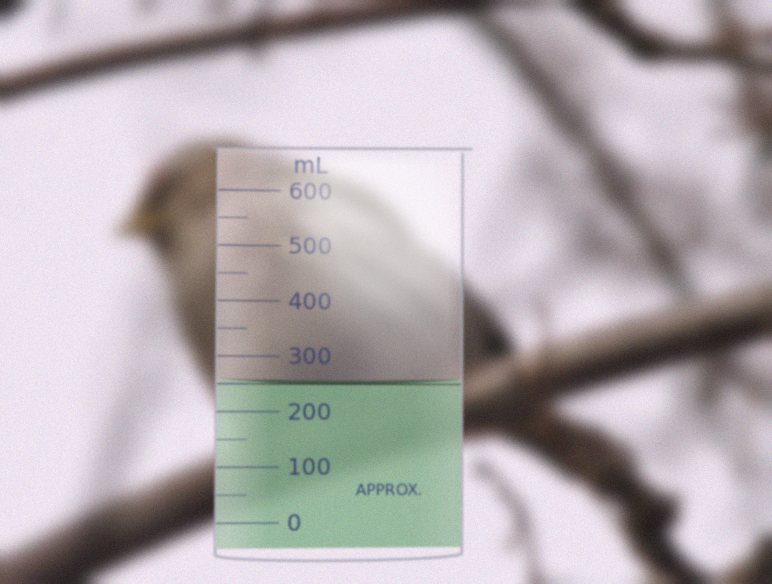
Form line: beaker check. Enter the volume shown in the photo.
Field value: 250 mL
